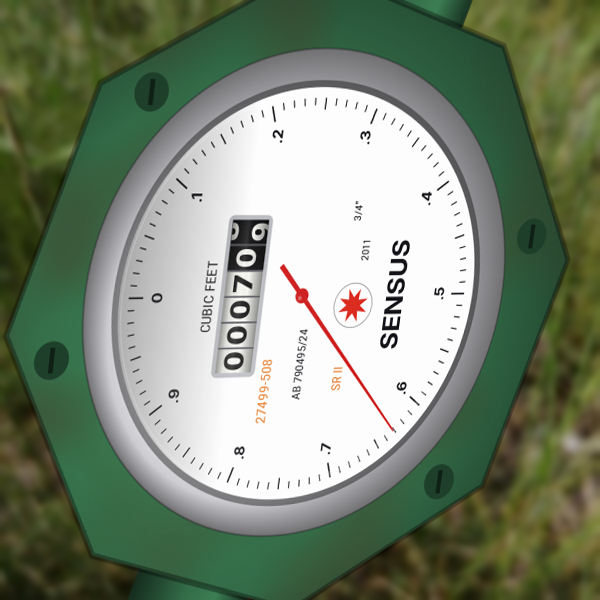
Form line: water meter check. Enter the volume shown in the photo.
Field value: 708.63 ft³
